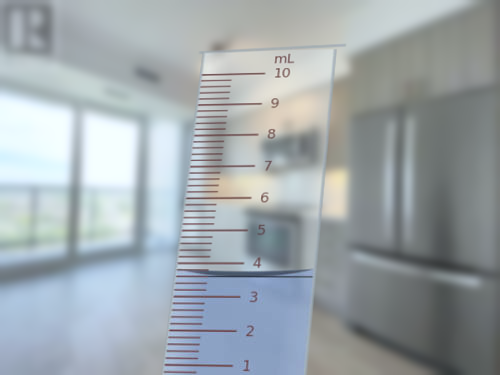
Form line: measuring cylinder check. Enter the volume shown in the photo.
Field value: 3.6 mL
